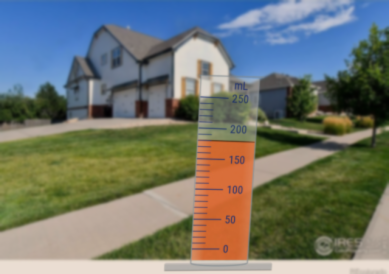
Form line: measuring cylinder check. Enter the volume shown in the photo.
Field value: 180 mL
